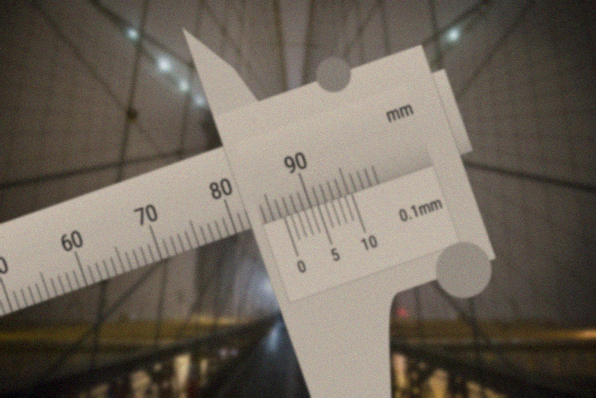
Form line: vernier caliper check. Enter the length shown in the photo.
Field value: 86.4 mm
